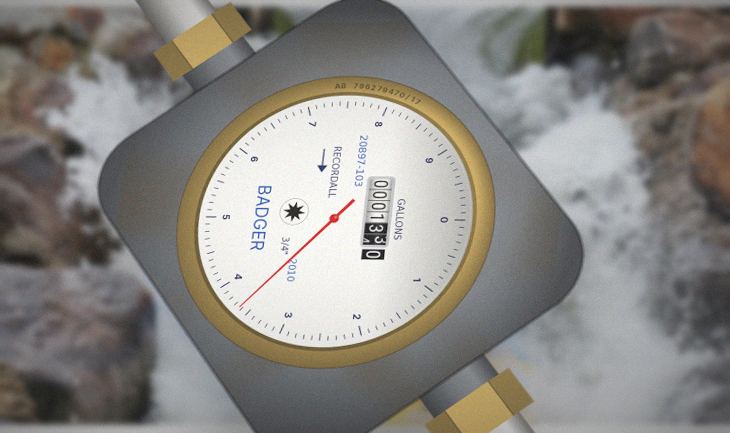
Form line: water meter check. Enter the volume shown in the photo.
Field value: 1333.6 gal
